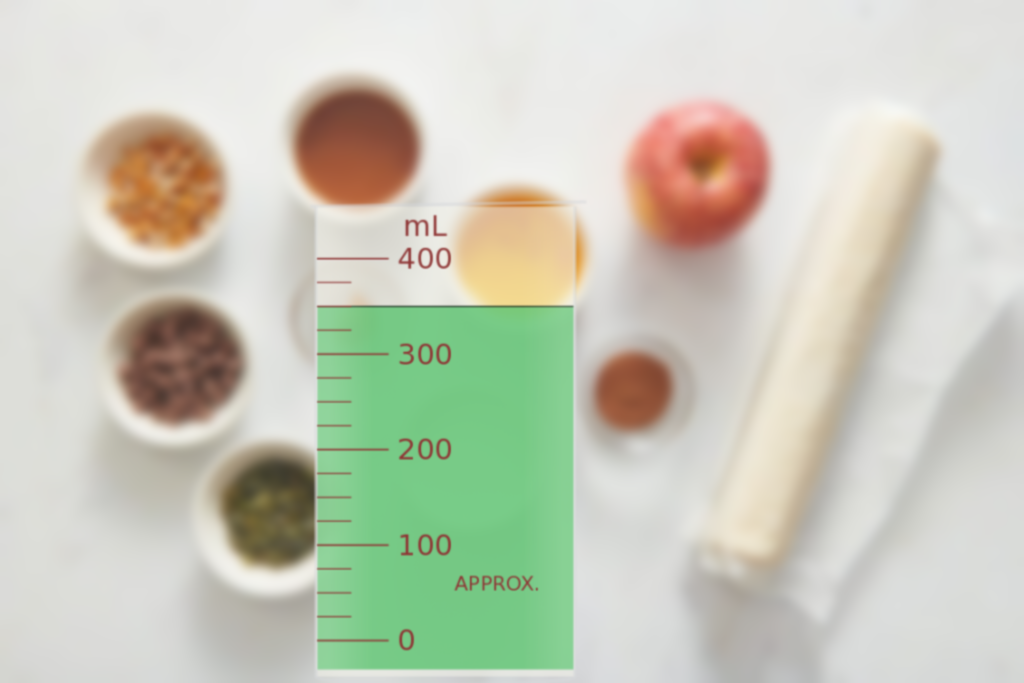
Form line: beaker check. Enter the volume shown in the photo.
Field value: 350 mL
